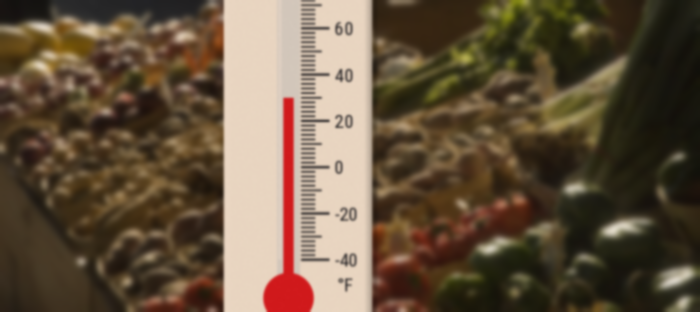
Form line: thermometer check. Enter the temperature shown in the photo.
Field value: 30 °F
